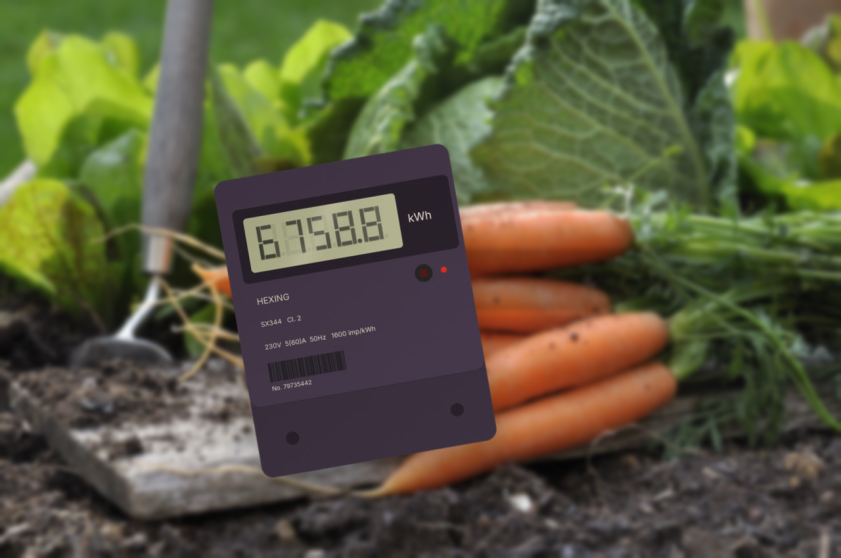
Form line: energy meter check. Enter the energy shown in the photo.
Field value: 6758.8 kWh
